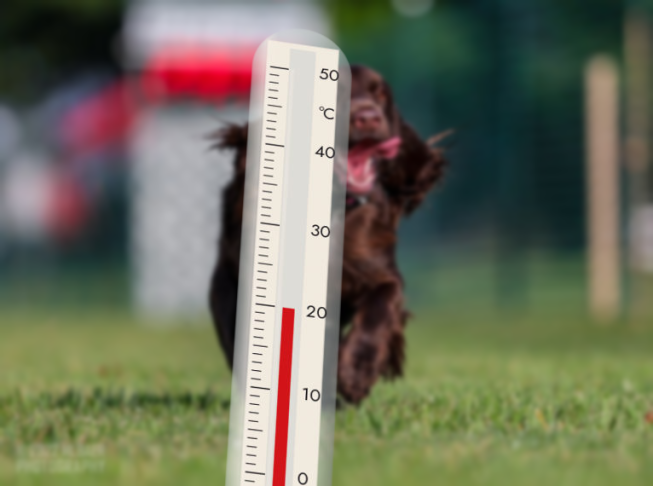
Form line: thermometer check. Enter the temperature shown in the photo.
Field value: 20 °C
